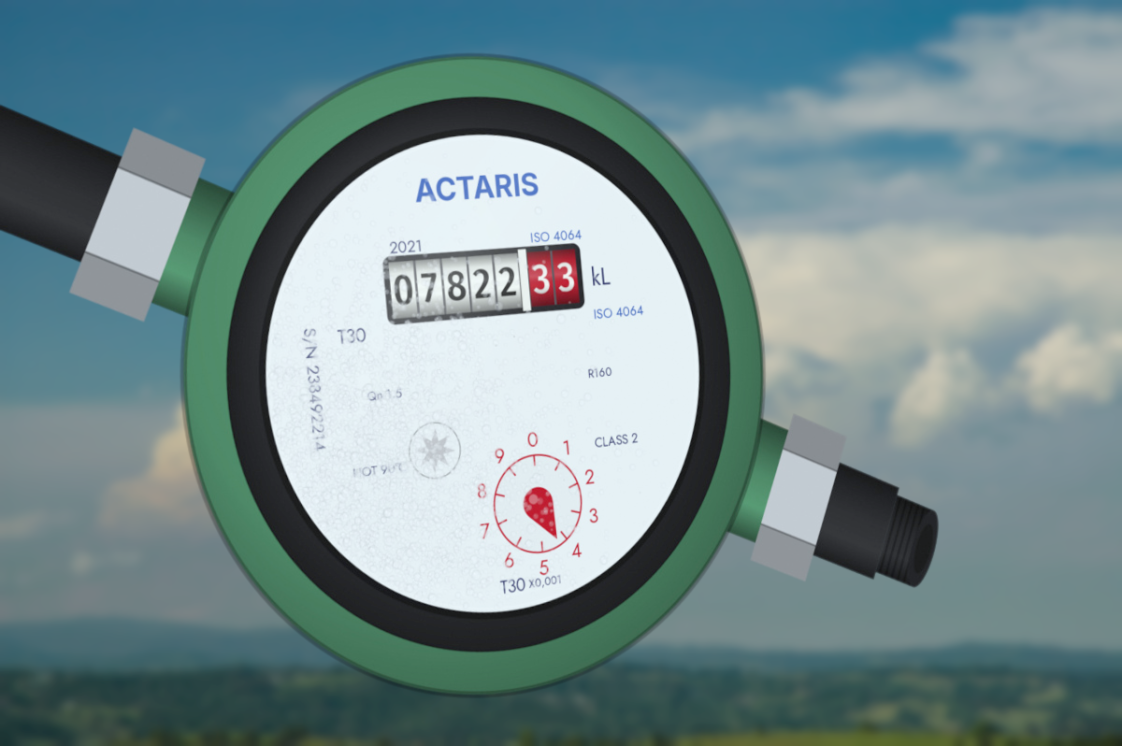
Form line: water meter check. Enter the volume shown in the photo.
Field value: 7822.334 kL
